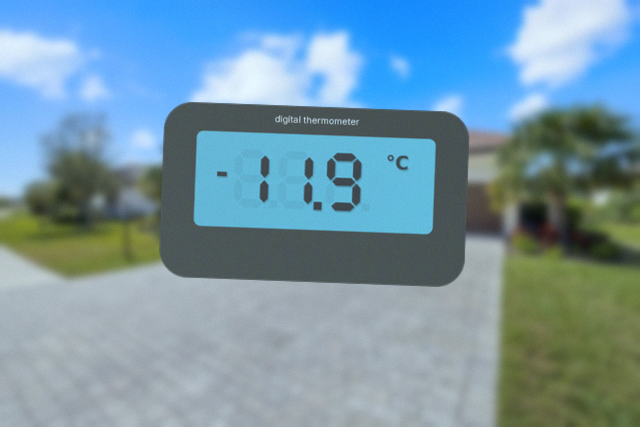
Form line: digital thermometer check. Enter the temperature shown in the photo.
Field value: -11.9 °C
